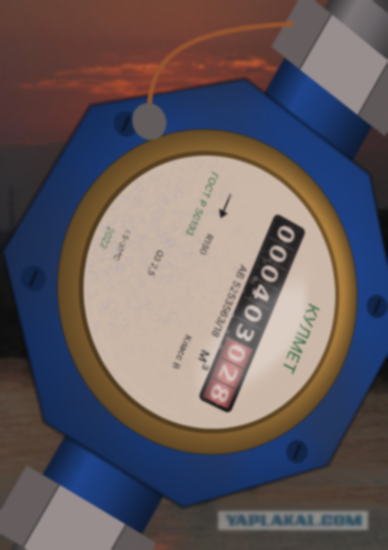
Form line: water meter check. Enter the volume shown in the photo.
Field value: 403.028 m³
